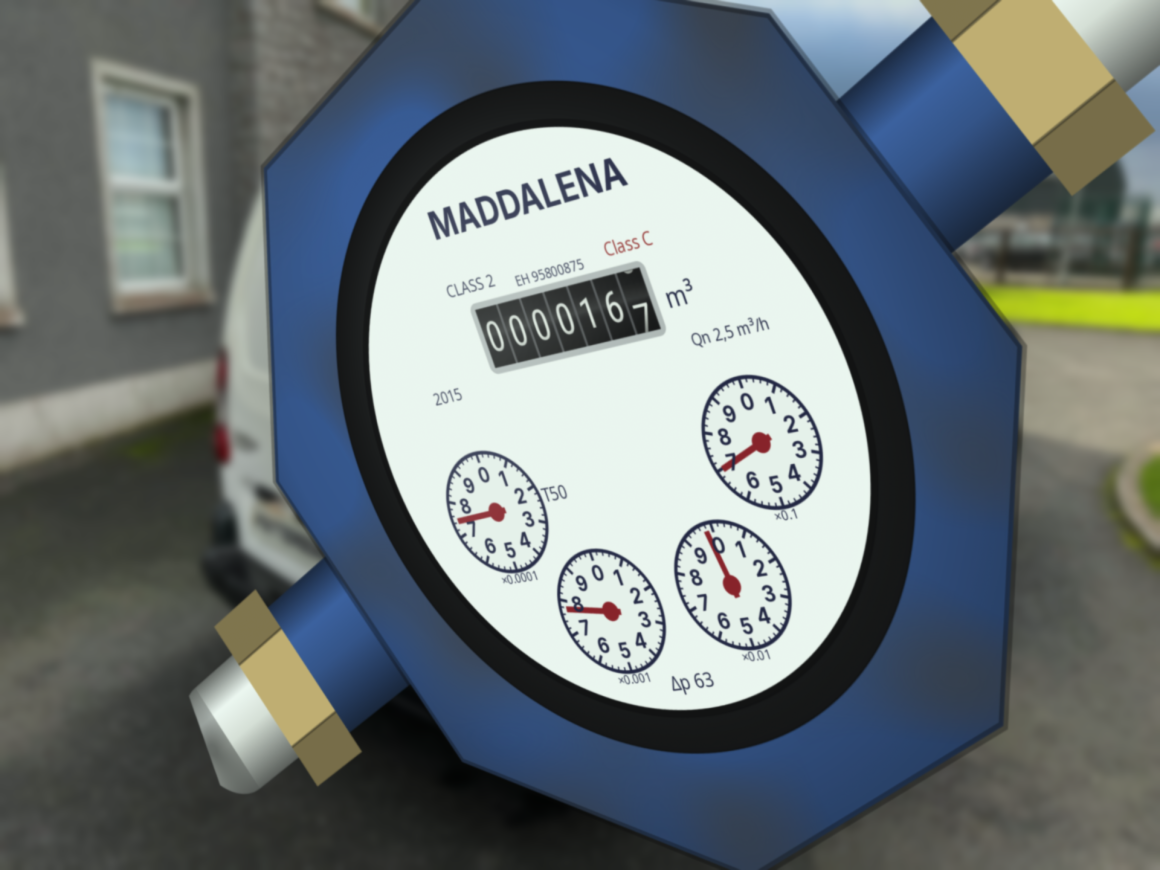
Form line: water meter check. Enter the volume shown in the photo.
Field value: 166.6977 m³
